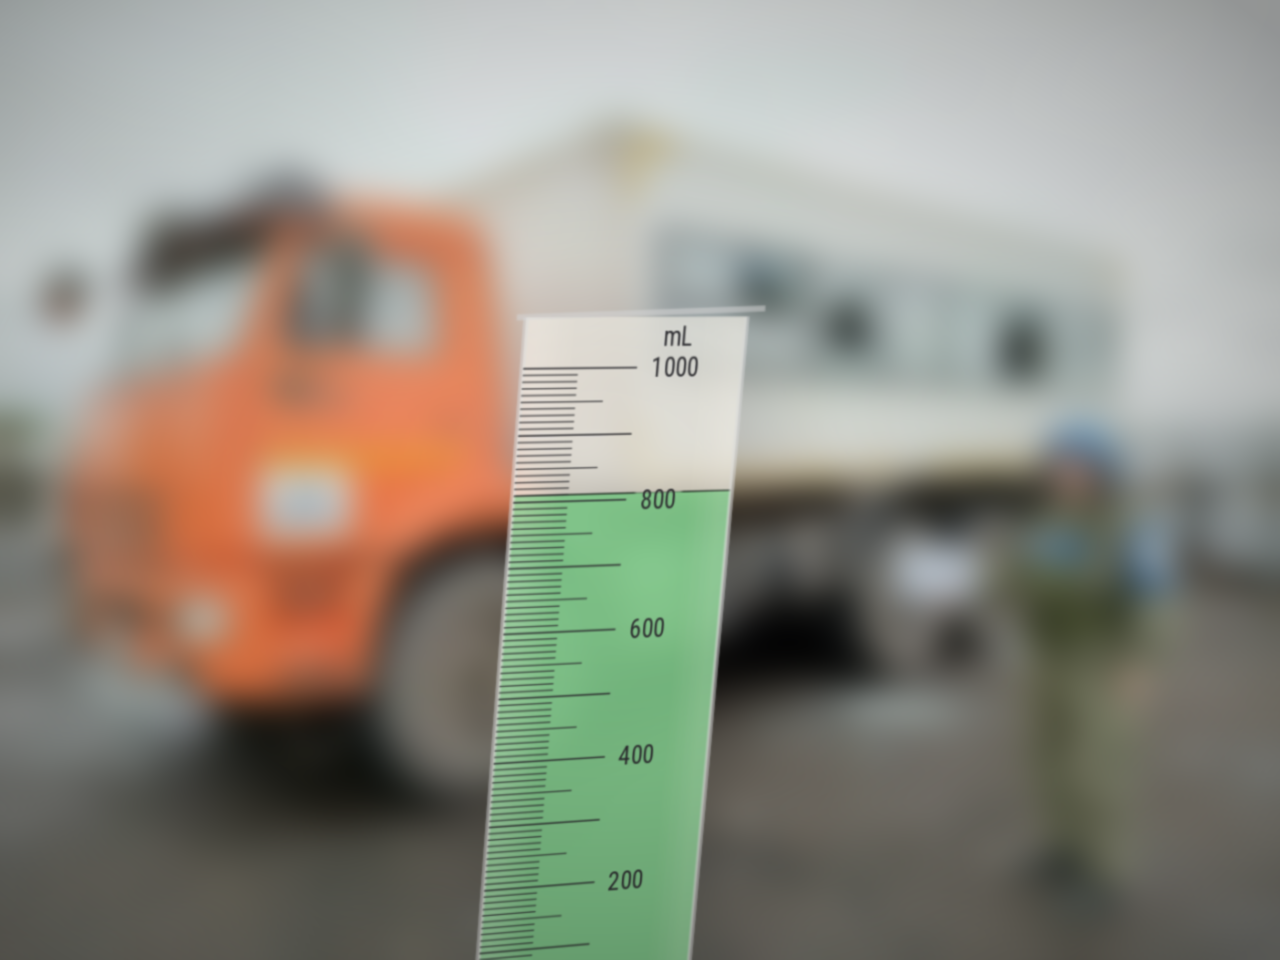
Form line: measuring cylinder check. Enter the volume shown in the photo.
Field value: 810 mL
